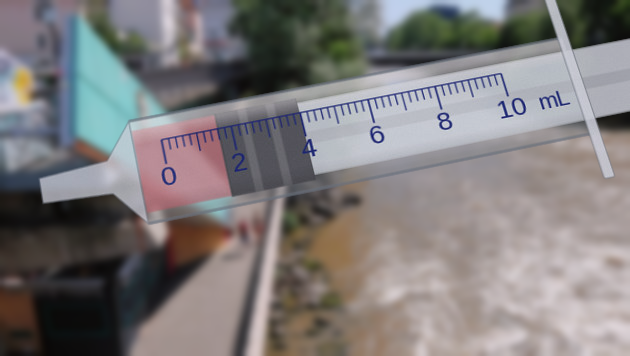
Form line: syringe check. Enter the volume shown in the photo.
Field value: 1.6 mL
